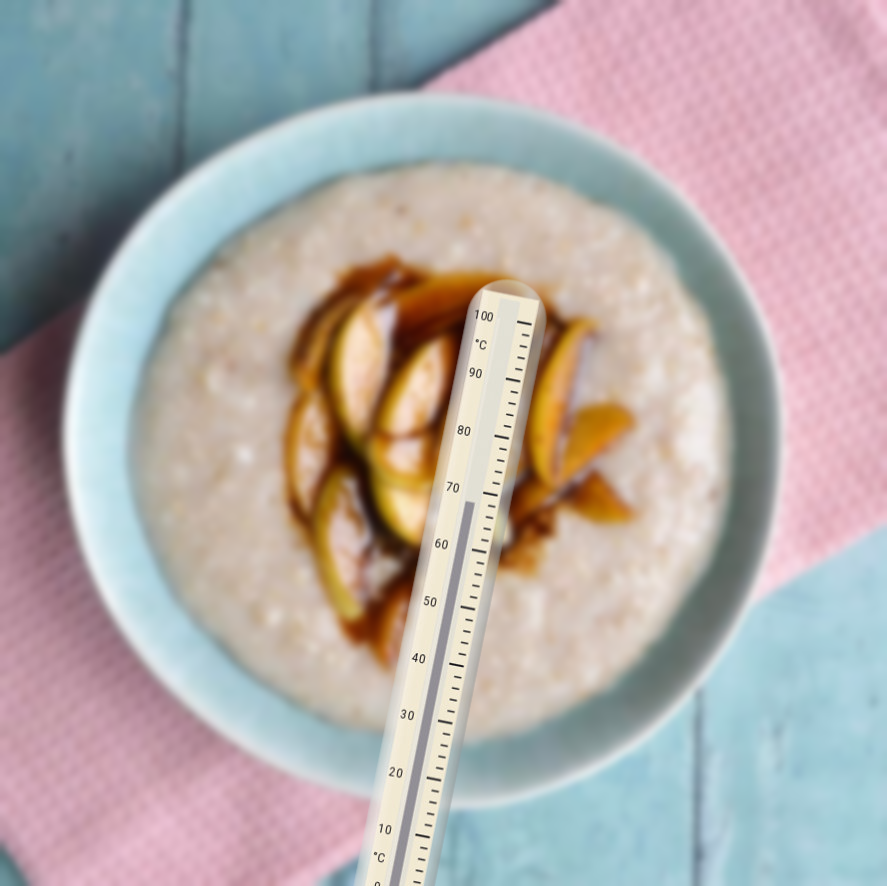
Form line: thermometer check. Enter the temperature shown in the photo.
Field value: 68 °C
